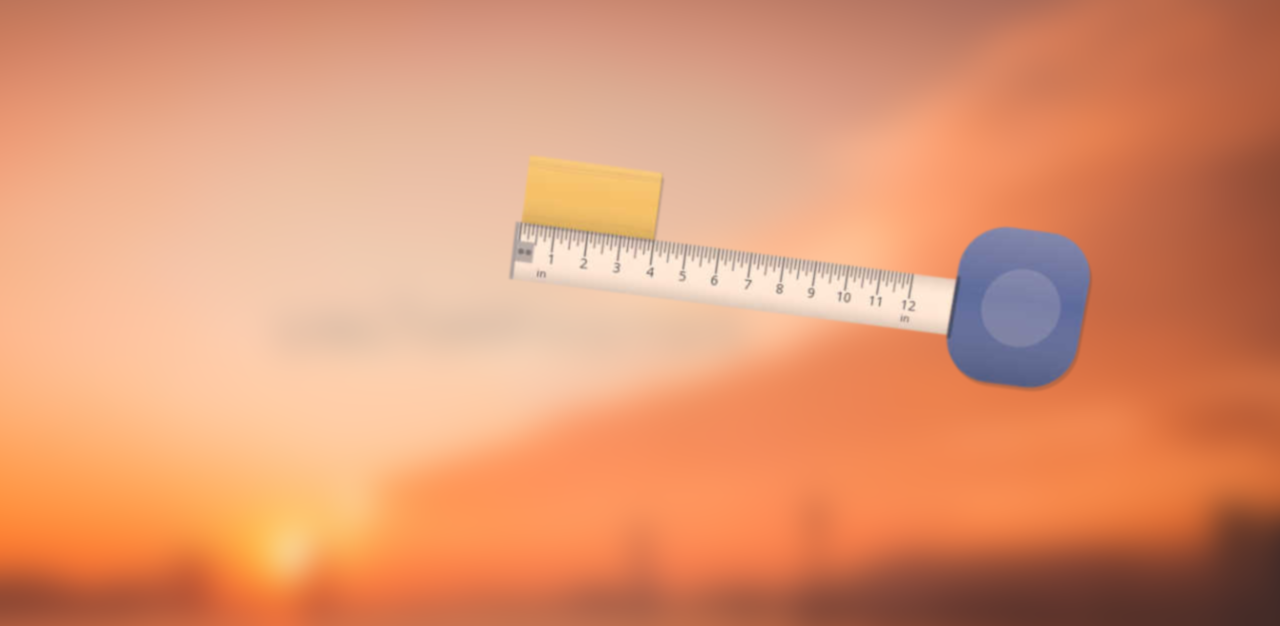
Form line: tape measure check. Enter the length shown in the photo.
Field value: 4 in
